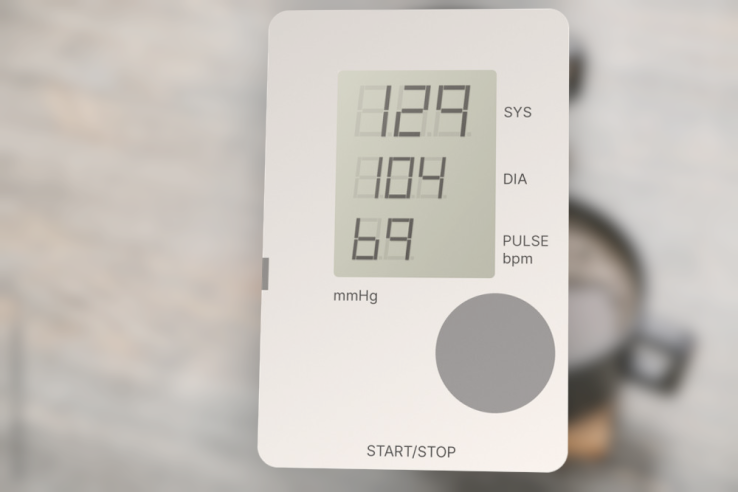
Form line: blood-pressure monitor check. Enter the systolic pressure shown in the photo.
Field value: 129 mmHg
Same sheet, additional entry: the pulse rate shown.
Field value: 69 bpm
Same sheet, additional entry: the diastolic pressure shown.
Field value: 104 mmHg
